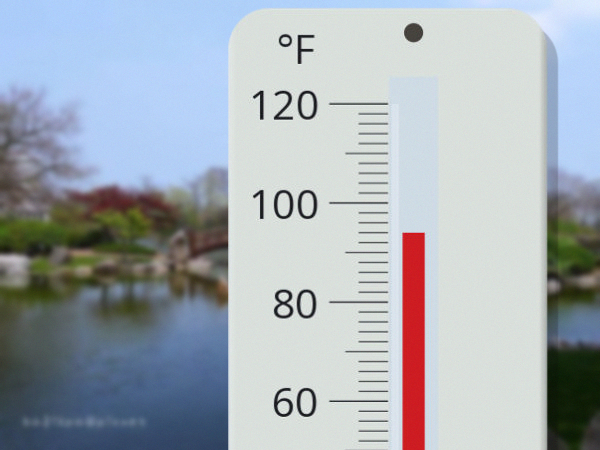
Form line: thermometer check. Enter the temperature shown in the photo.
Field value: 94 °F
